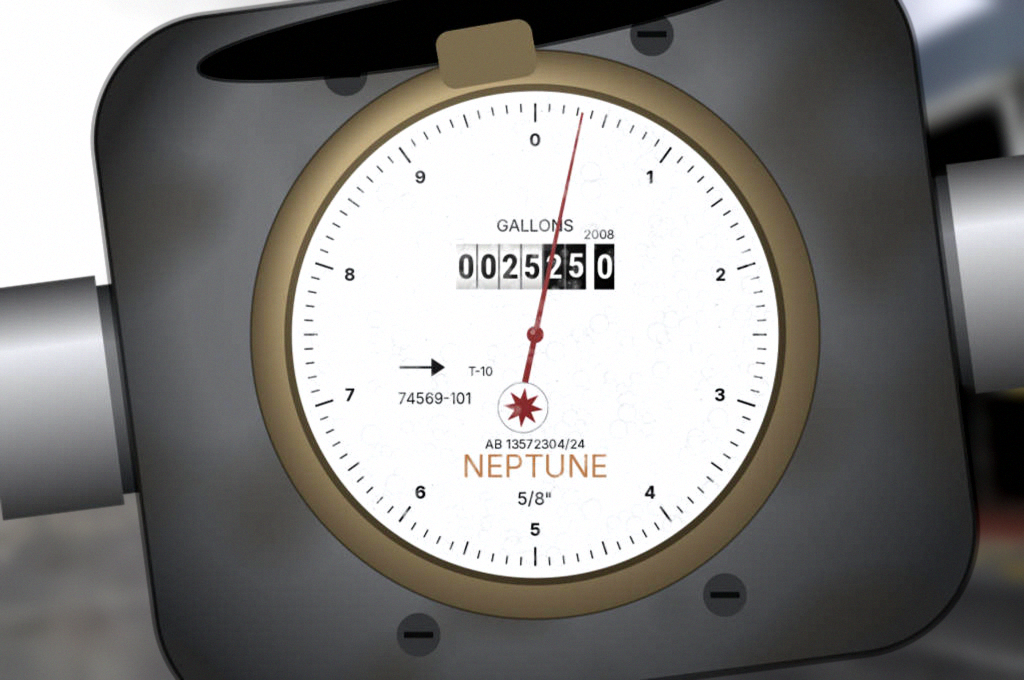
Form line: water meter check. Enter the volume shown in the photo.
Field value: 25250.3 gal
